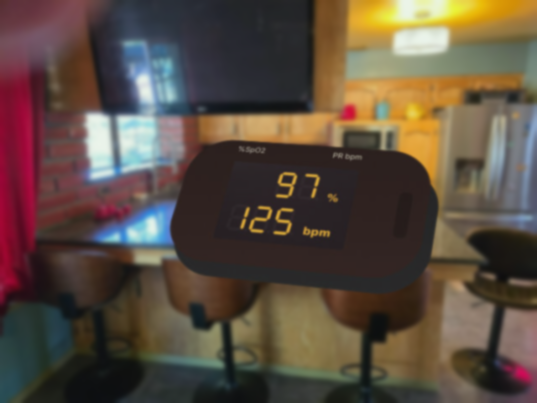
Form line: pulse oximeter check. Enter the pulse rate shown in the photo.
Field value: 125 bpm
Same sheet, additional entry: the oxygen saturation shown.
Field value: 97 %
